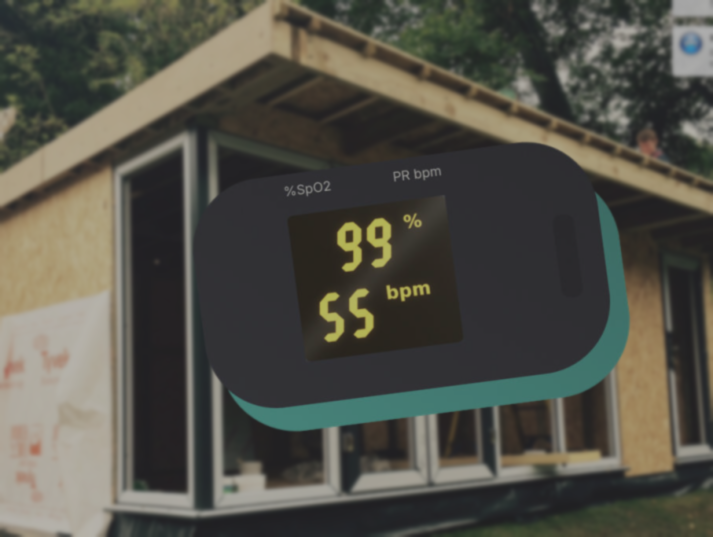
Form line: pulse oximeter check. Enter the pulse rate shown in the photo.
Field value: 55 bpm
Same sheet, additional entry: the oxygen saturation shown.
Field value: 99 %
